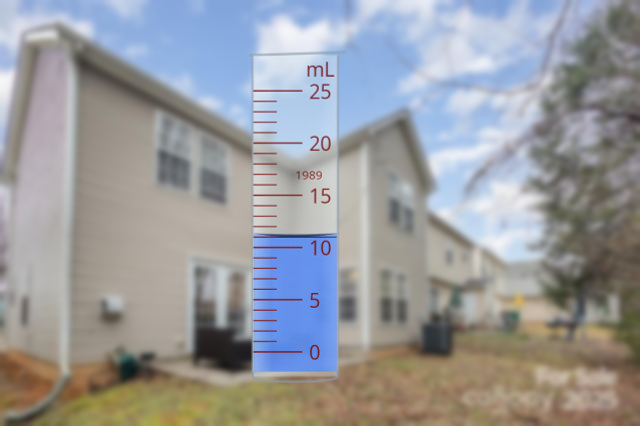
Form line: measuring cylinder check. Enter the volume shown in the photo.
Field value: 11 mL
